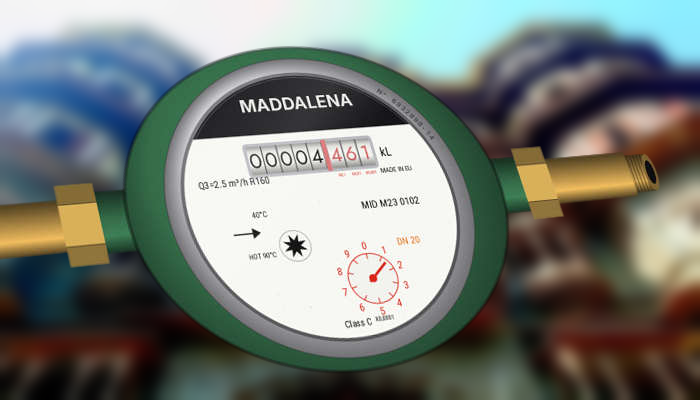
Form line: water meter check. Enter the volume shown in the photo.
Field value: 4.4611 kL
